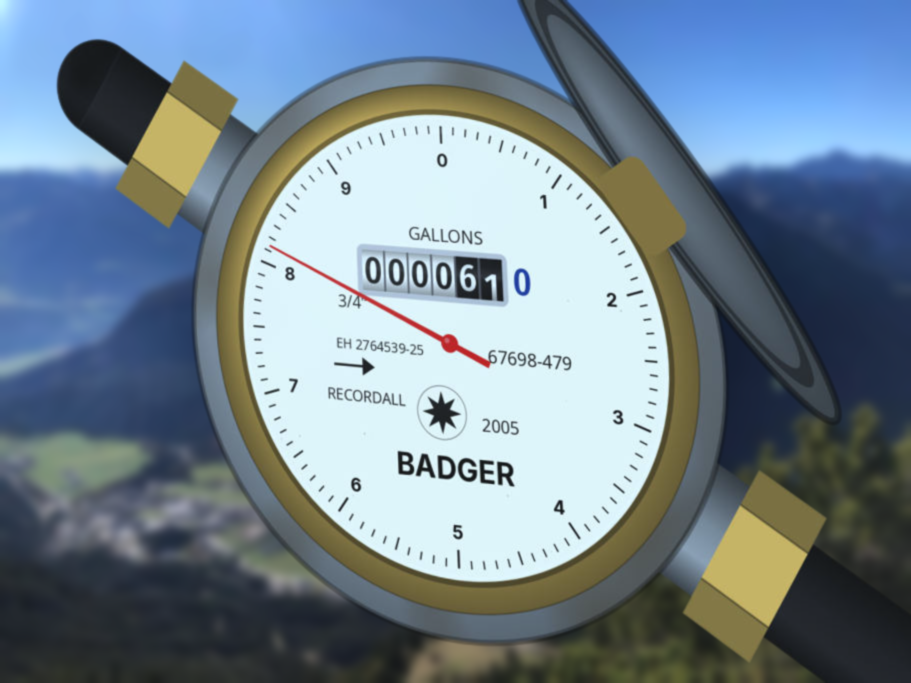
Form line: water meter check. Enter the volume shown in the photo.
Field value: 608.1 gal
